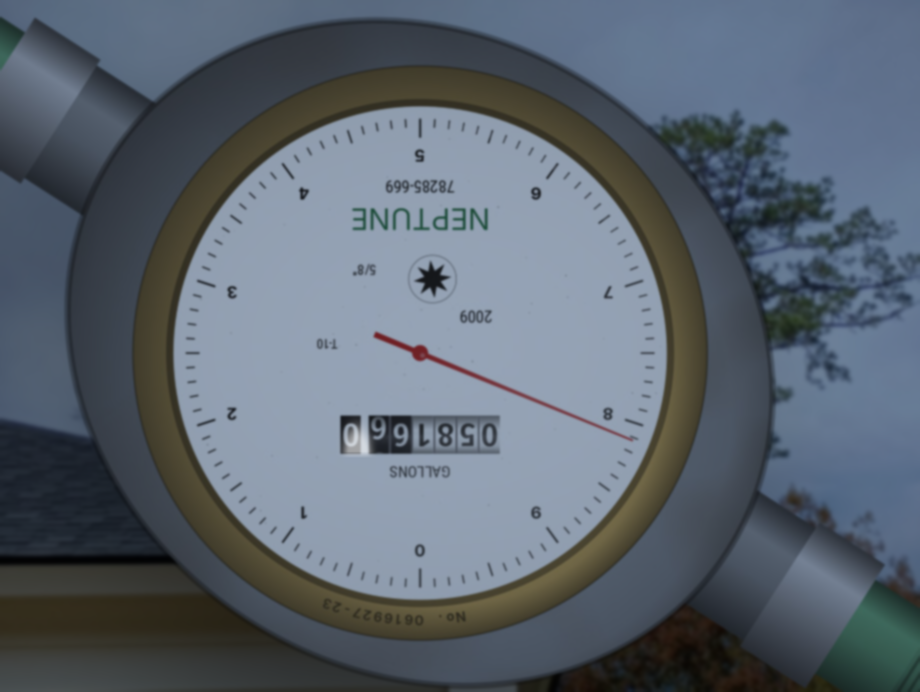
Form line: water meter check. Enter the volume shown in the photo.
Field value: 581658.1 gal
